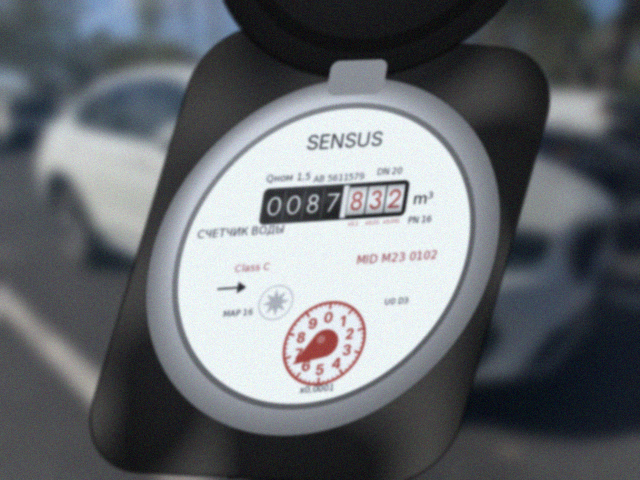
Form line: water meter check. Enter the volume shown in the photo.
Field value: 87.8326 m³
